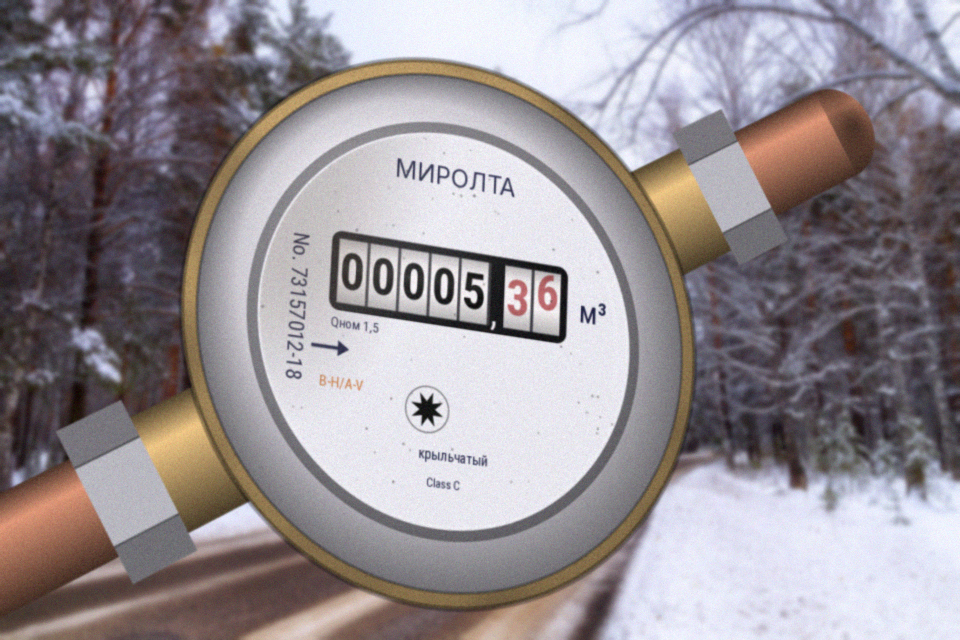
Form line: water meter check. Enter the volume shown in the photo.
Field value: 5.36 m³
